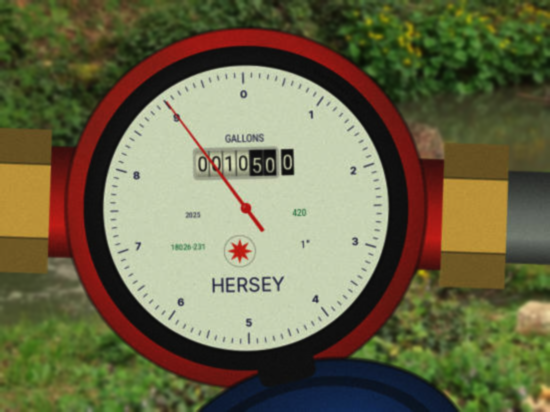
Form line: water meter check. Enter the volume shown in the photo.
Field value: 10499.0 gal
